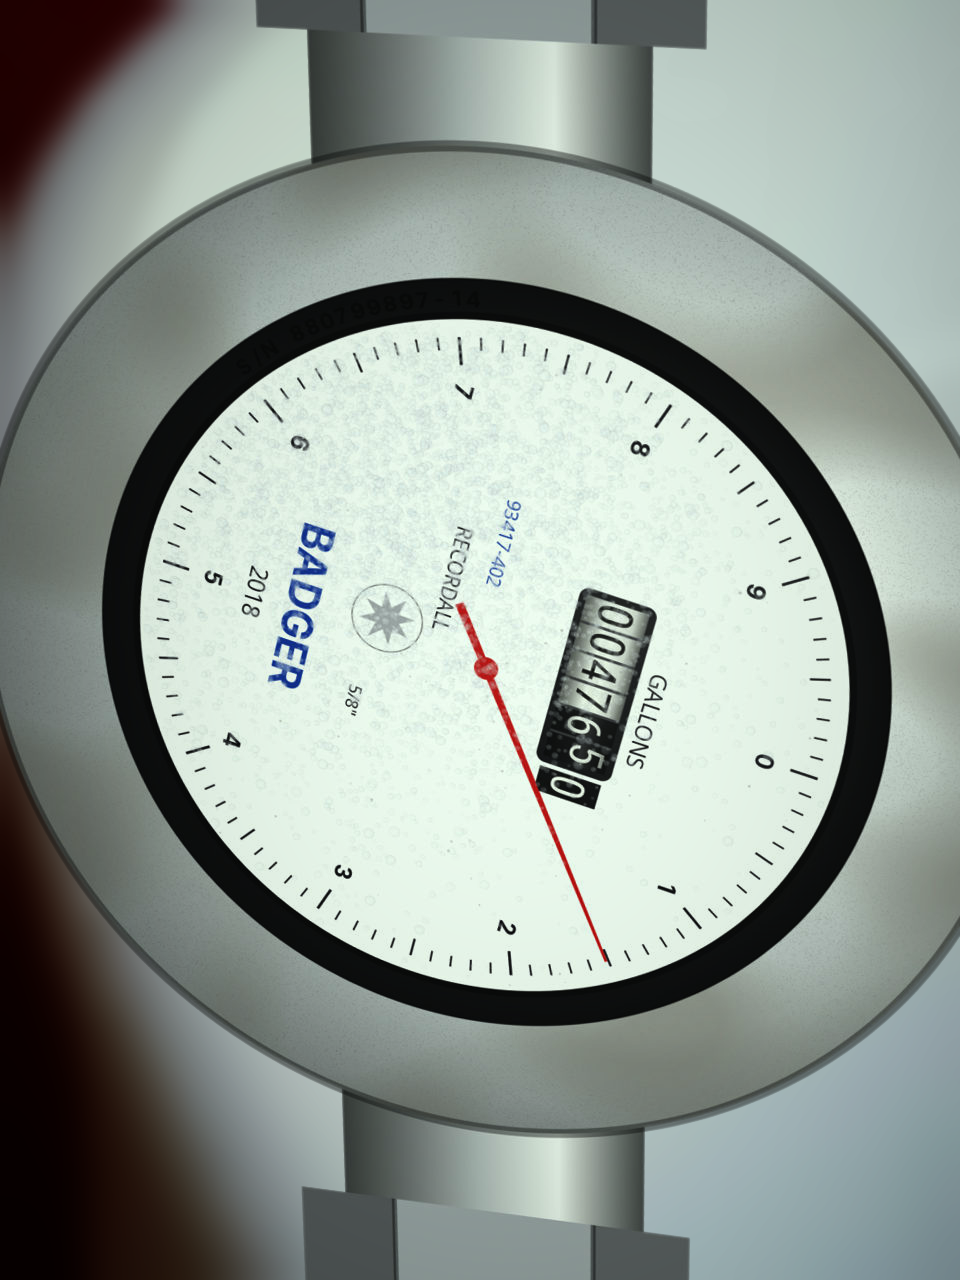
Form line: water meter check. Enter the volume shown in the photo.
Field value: 47651.5 gal
